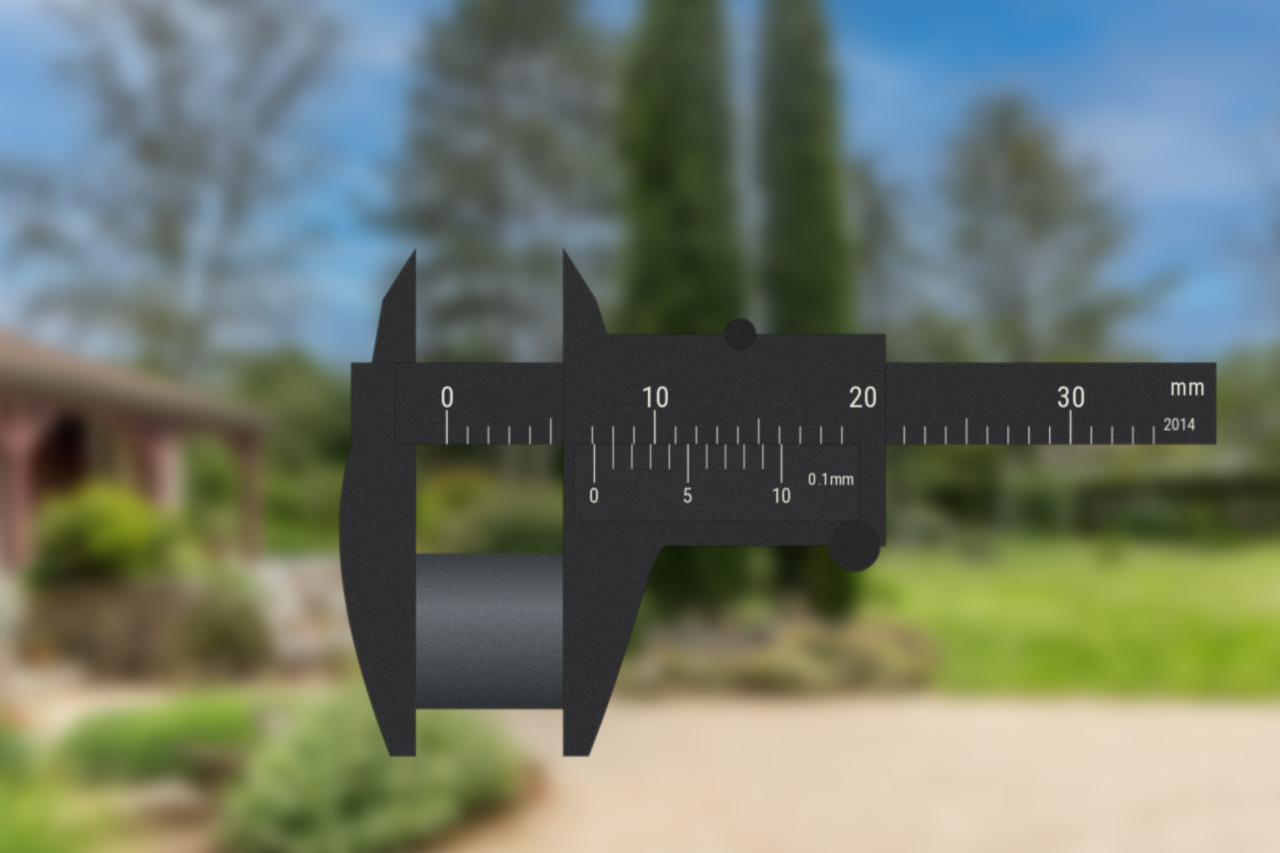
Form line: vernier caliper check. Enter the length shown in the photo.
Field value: 7.1 mm
